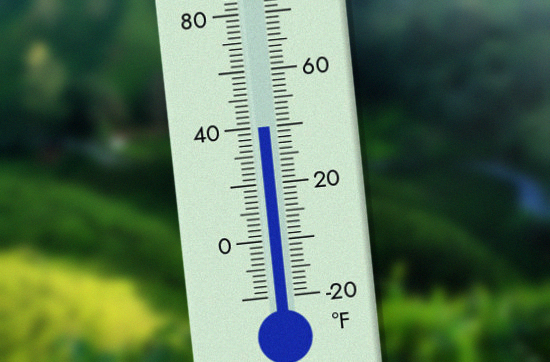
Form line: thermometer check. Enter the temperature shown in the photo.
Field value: 40 °F
